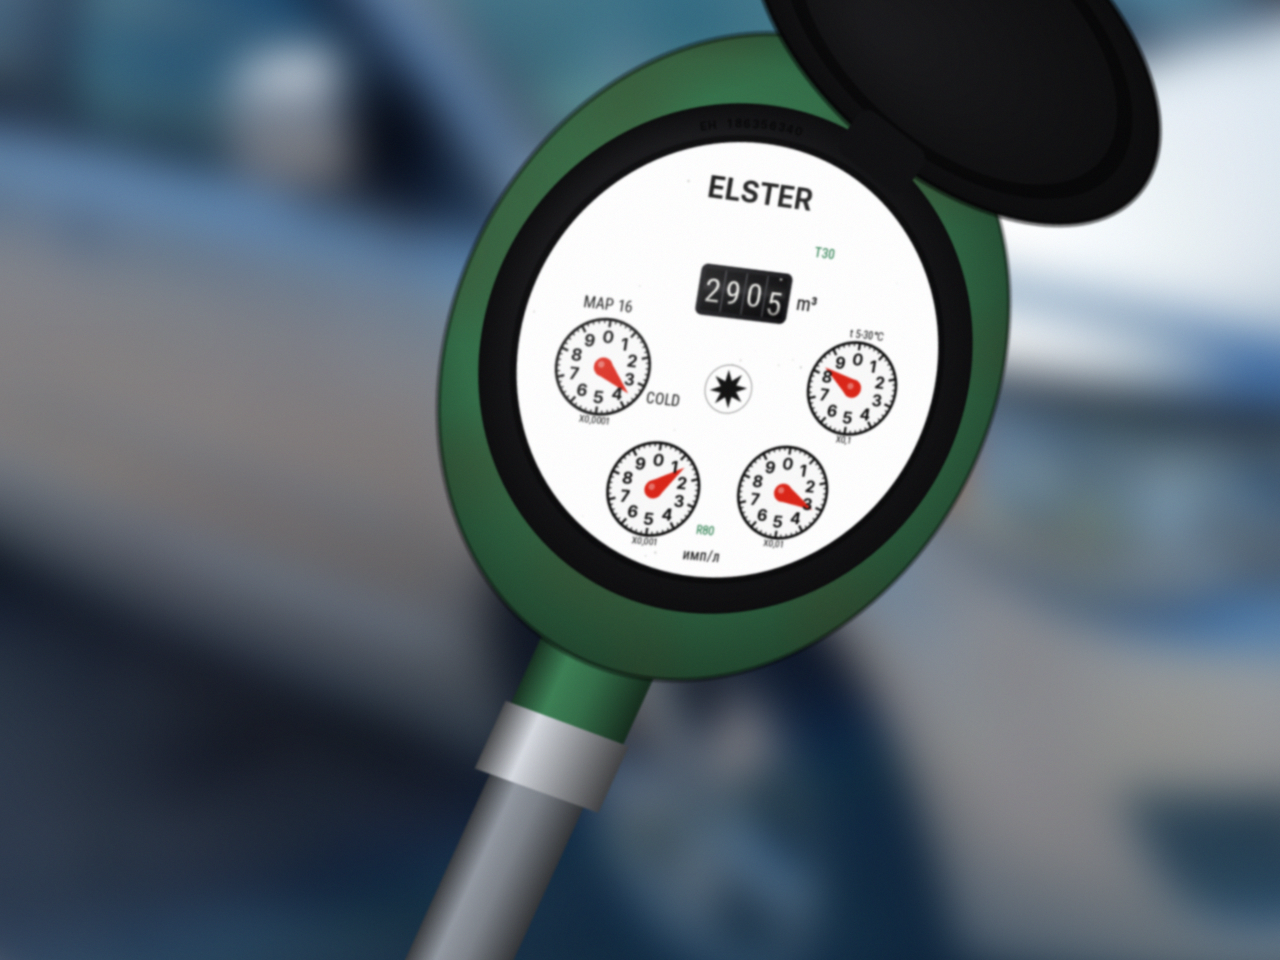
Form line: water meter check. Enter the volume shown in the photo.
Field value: 2904.8313 m³
